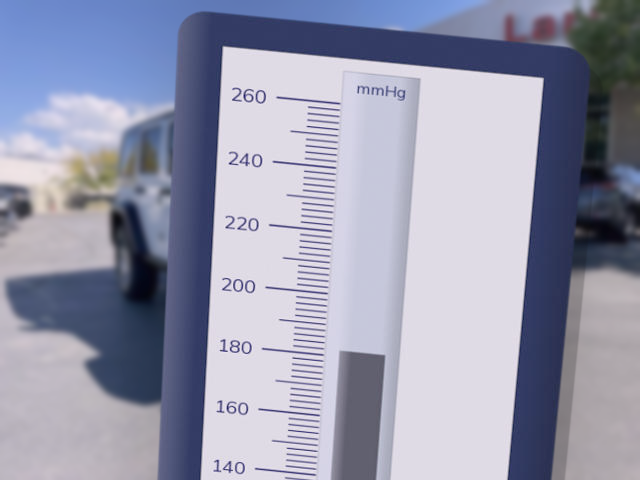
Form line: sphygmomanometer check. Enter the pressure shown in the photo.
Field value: 182 mmHg
